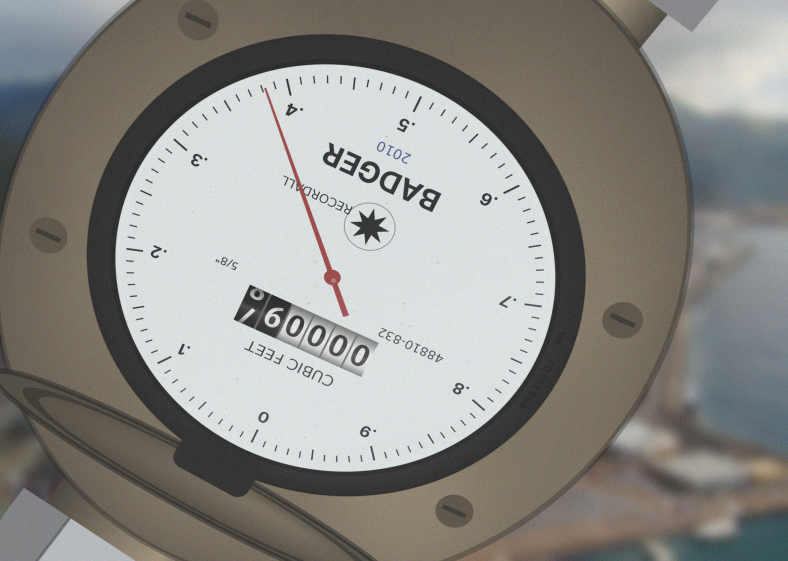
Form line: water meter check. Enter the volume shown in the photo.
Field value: 97.38 ft³
